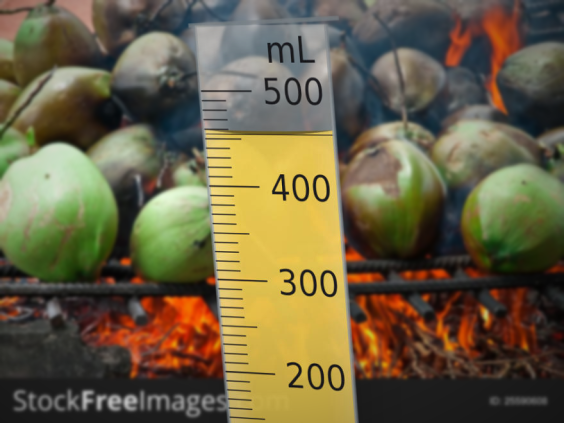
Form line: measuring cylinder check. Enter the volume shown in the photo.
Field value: 455 mL
